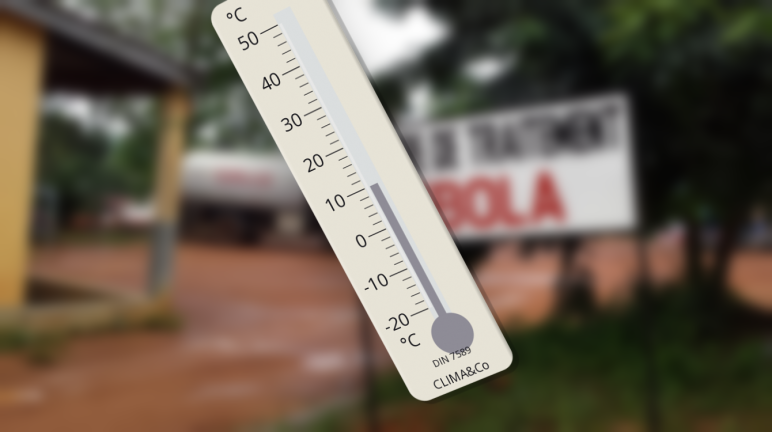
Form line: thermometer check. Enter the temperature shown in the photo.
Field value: 10 °C
